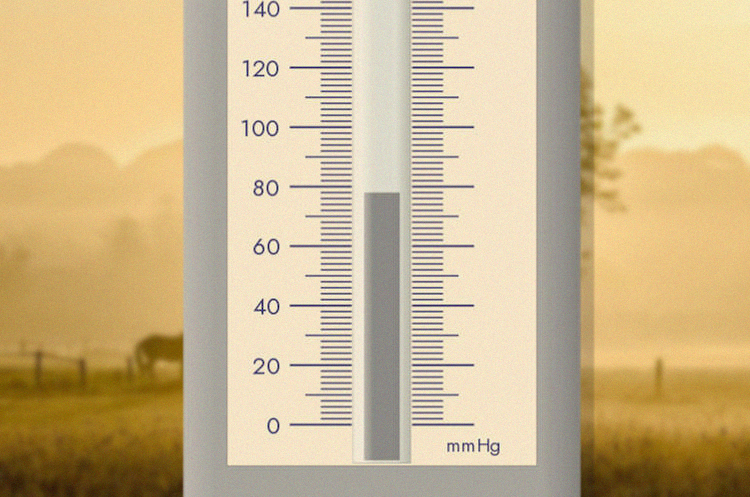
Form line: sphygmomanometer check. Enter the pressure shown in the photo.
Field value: 78 mmHg
